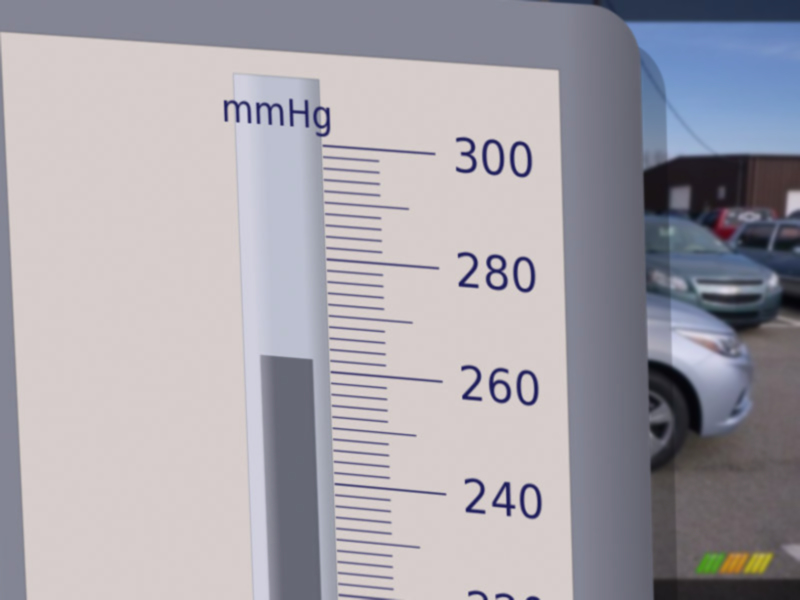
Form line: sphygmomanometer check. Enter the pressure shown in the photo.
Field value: 262 mmHg
